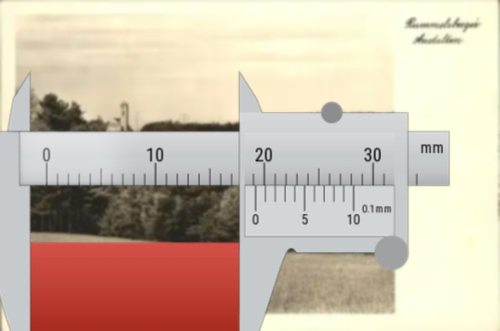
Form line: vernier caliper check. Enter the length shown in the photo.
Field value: 19.2 mm
